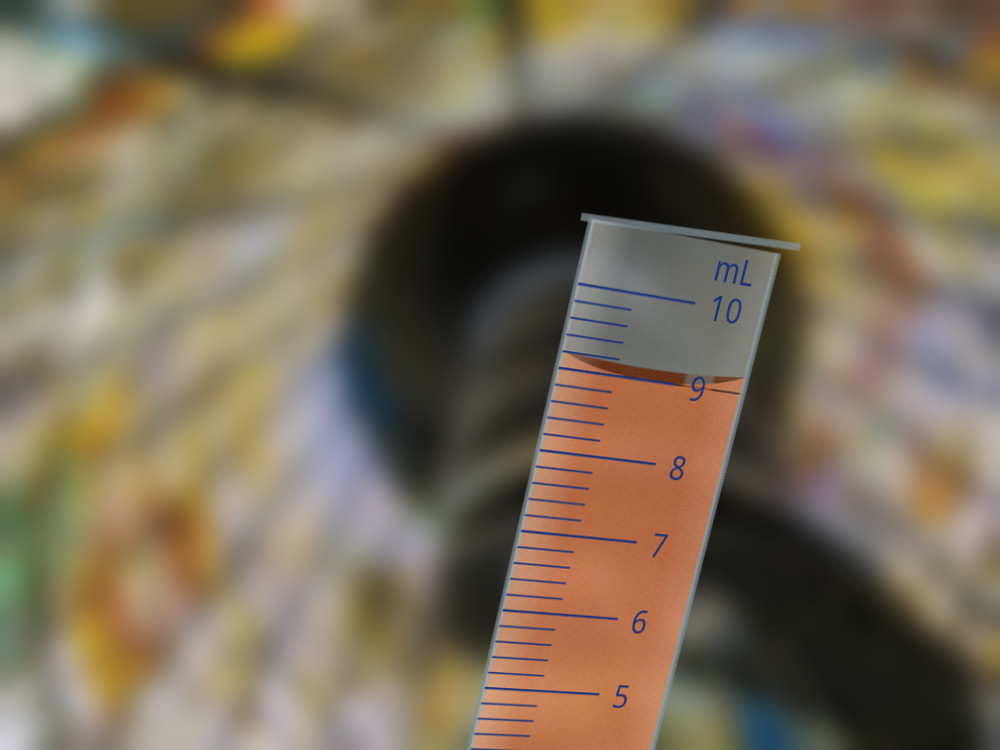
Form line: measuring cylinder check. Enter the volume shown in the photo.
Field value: 9 mL
